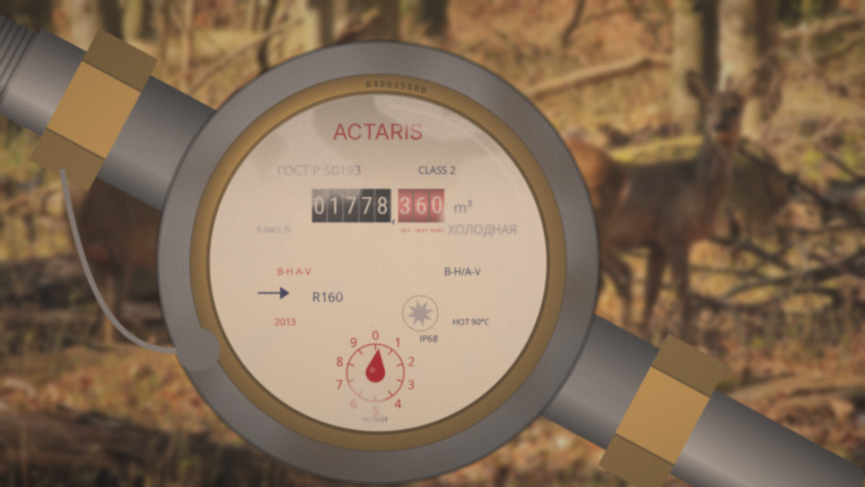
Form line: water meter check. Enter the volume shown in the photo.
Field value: 1778.3600 m³
